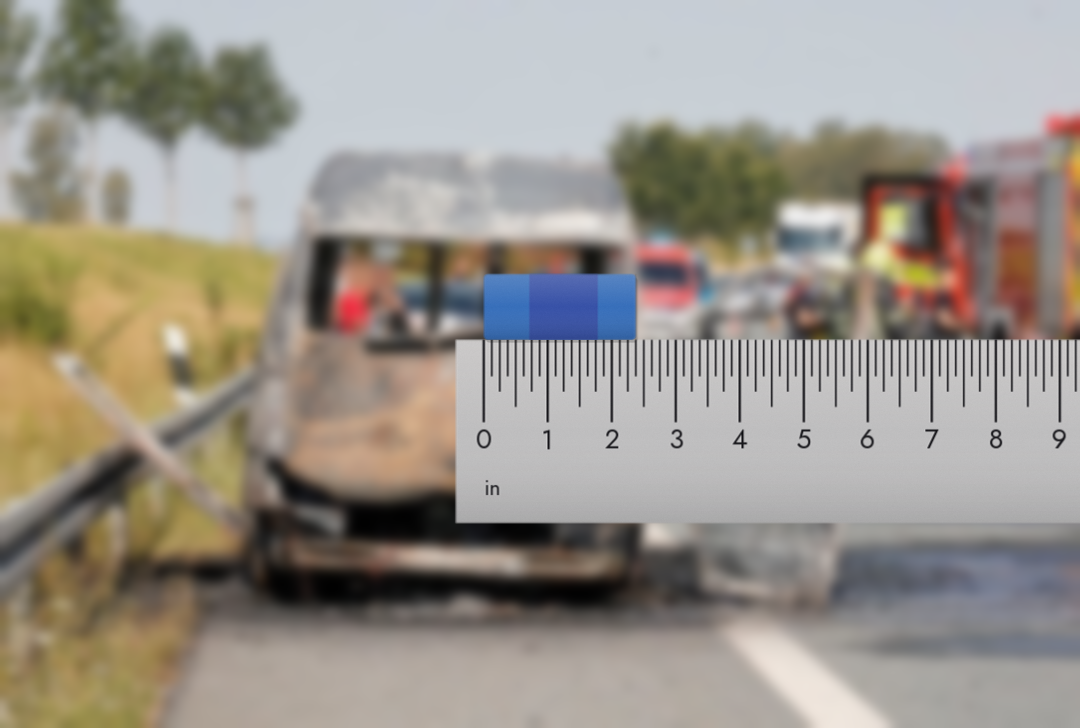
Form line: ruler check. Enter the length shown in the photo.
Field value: 2.375 in
